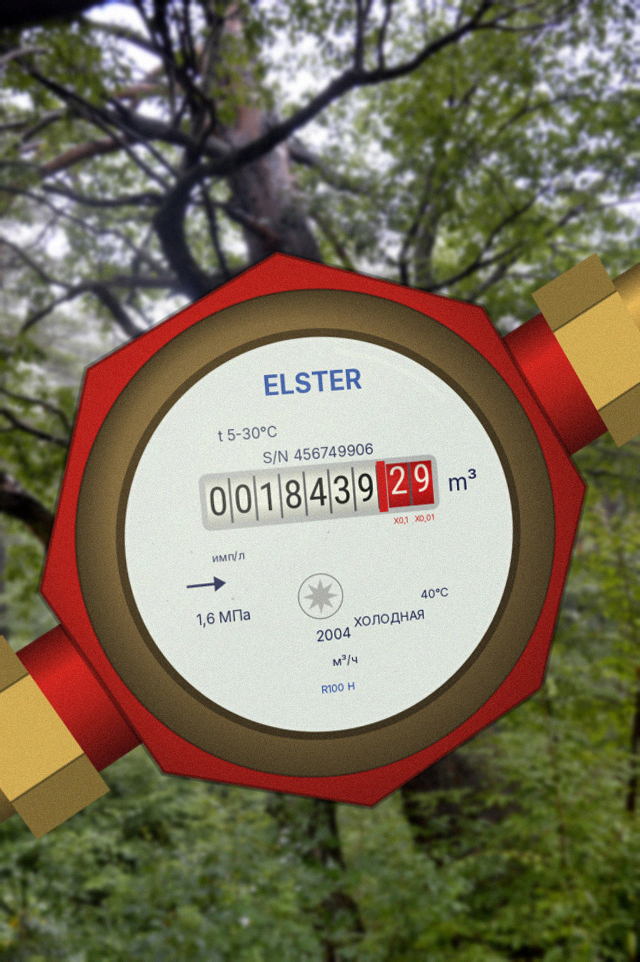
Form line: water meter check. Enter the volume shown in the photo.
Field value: 18439.29 m³
